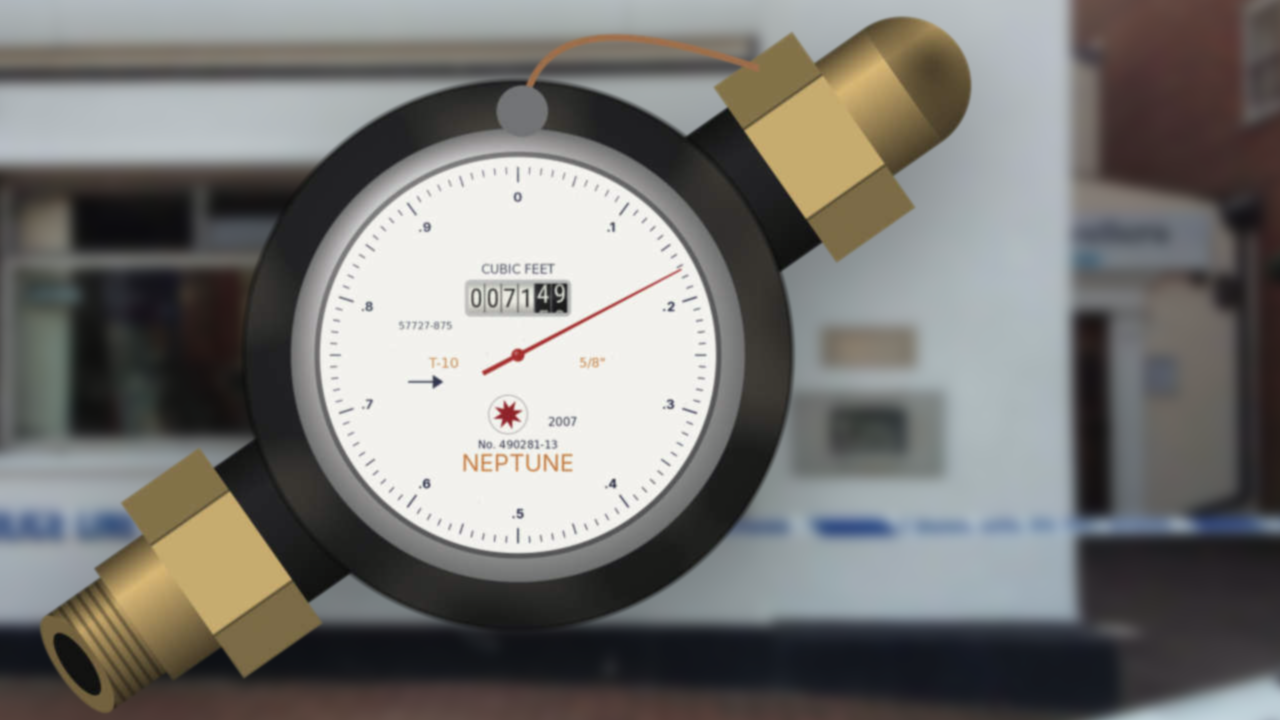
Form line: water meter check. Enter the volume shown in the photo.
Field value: 7149.17 ft³
